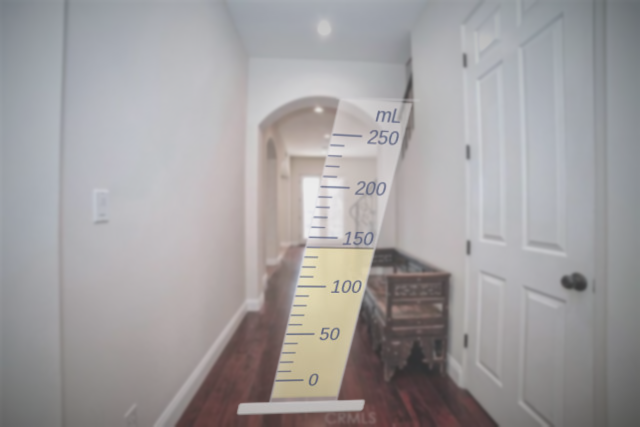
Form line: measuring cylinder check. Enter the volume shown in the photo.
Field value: 140 mL
